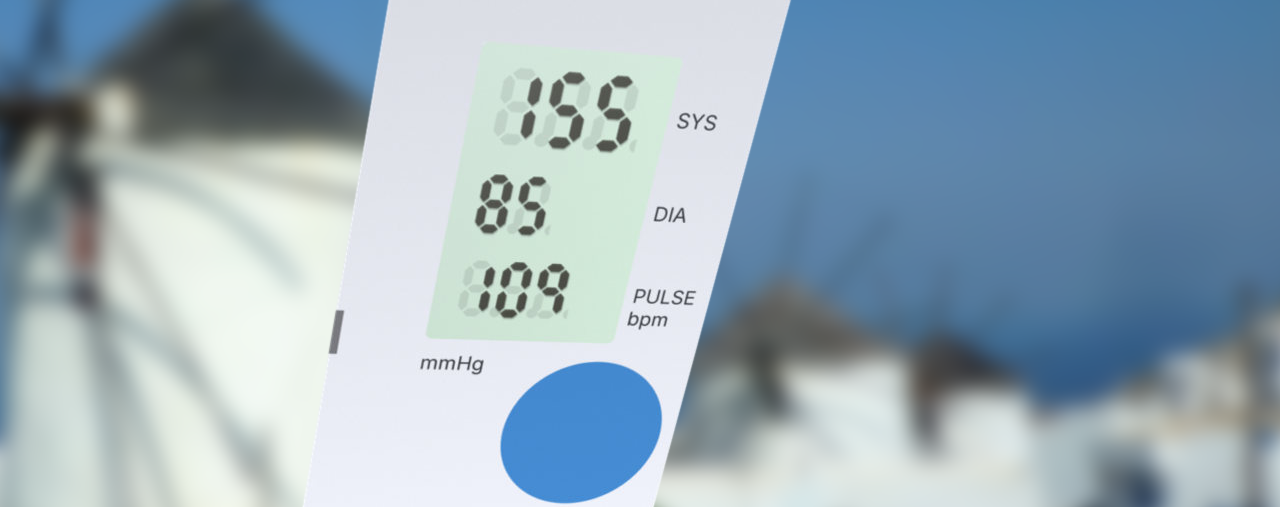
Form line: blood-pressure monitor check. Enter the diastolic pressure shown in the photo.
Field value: 85 mmHg
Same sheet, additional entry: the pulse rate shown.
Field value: 109 bpm
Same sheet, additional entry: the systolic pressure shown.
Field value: 155 mmHg
